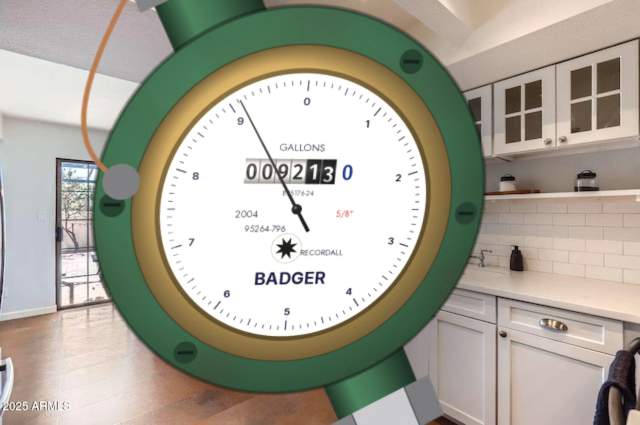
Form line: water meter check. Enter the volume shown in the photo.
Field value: 92129.1 gal
